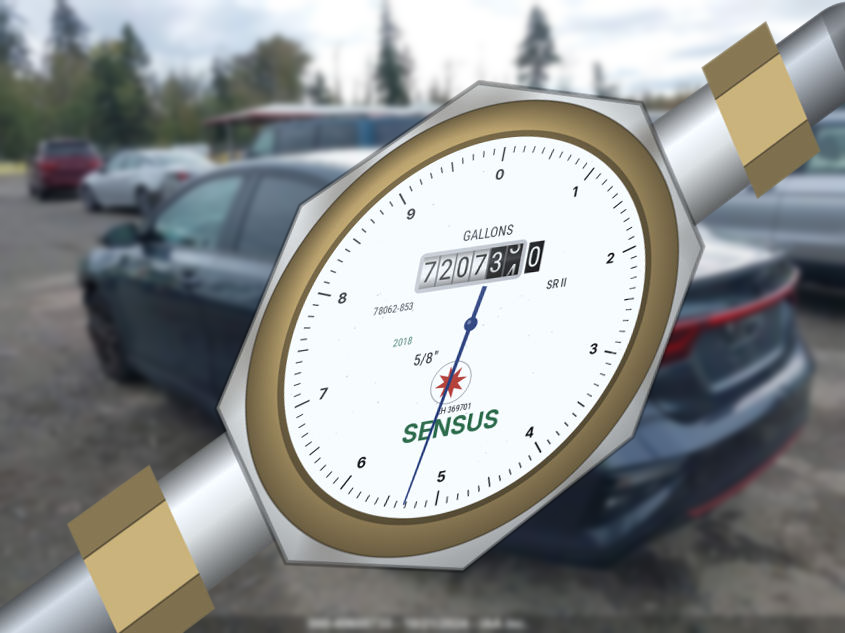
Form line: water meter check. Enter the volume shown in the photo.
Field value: 7207335.3 gal
